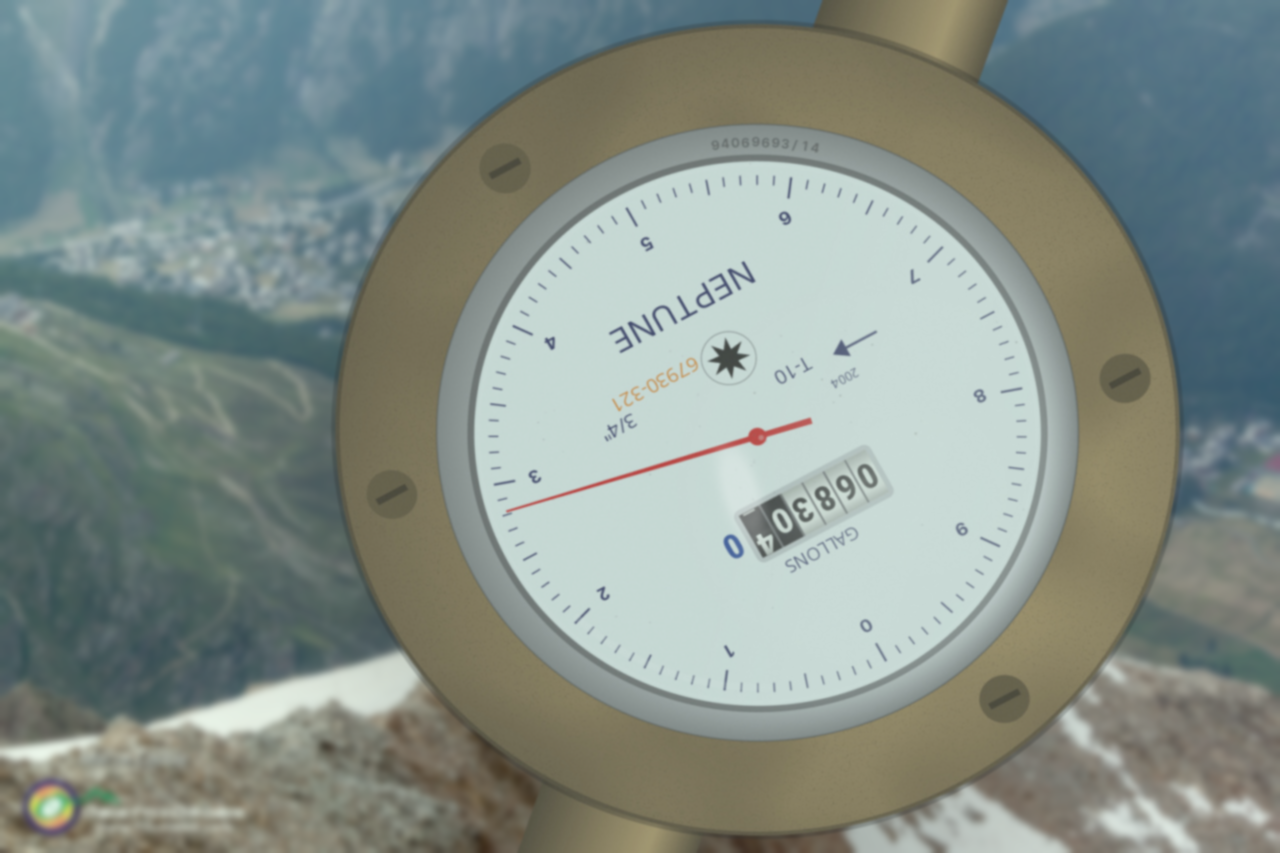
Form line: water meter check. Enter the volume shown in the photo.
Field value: 683042.8 gal
